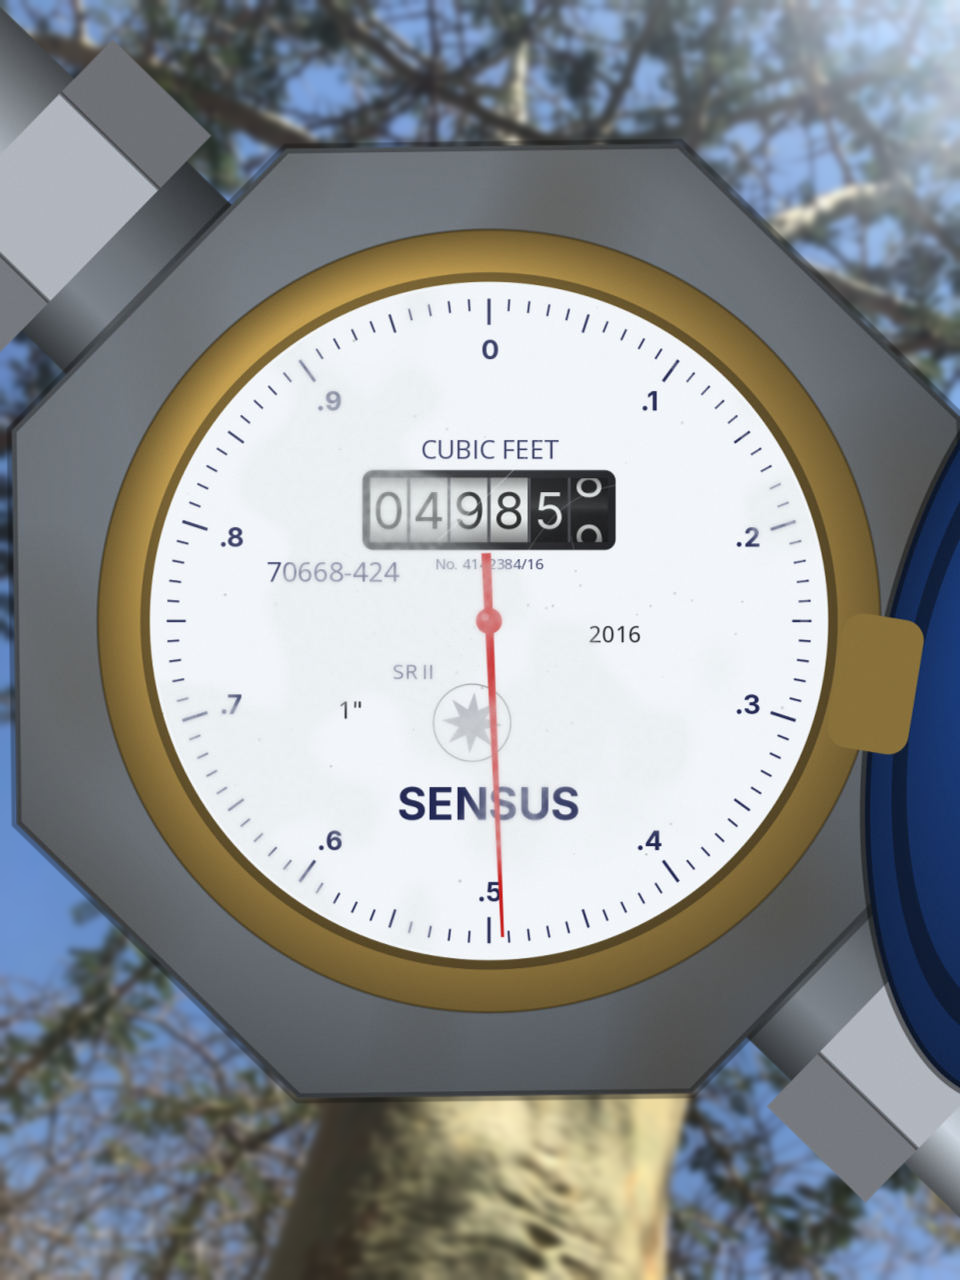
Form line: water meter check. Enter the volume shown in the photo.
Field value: 49858.49 ft³
